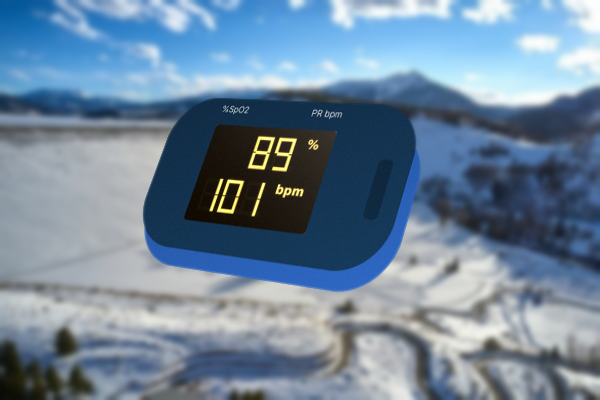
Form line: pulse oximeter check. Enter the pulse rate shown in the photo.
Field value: 101 bpm
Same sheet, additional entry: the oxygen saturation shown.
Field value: 89 %
